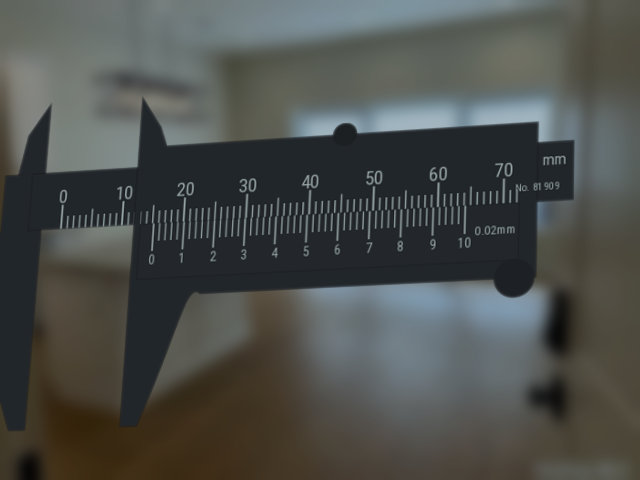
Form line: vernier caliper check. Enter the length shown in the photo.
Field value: 15.2 mm
